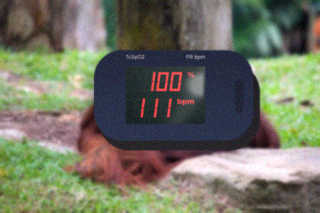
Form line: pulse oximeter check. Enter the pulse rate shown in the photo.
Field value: 111 bpm
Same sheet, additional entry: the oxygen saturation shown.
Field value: 100 %
